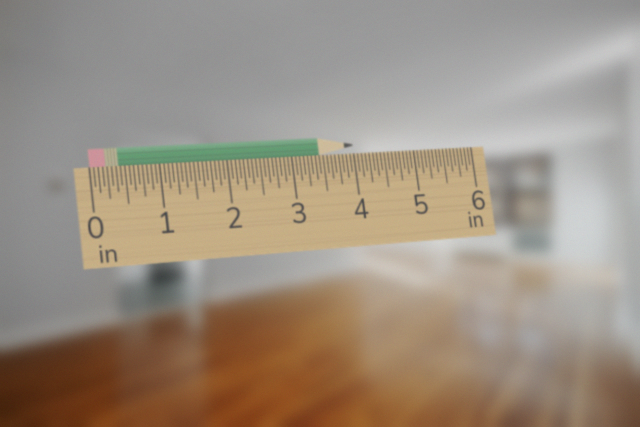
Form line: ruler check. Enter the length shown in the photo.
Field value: 4 in
